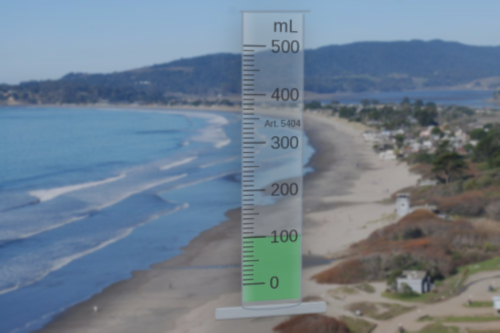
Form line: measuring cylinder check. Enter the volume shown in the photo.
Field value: 100 mL
